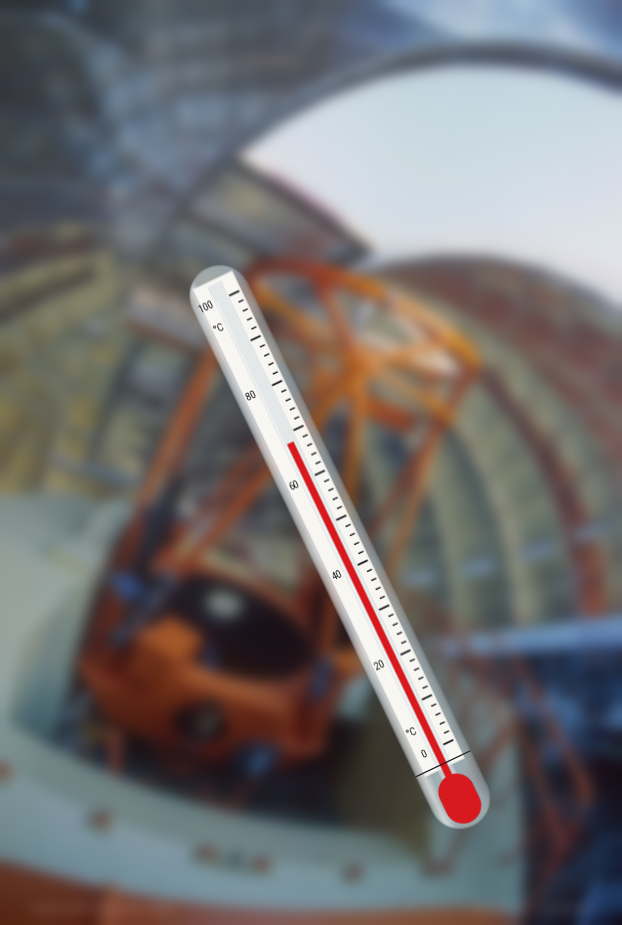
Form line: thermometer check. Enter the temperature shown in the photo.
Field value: 68 °C
